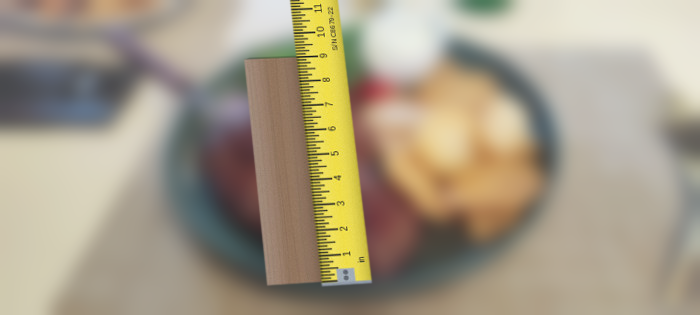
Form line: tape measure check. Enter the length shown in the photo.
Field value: 9 in
